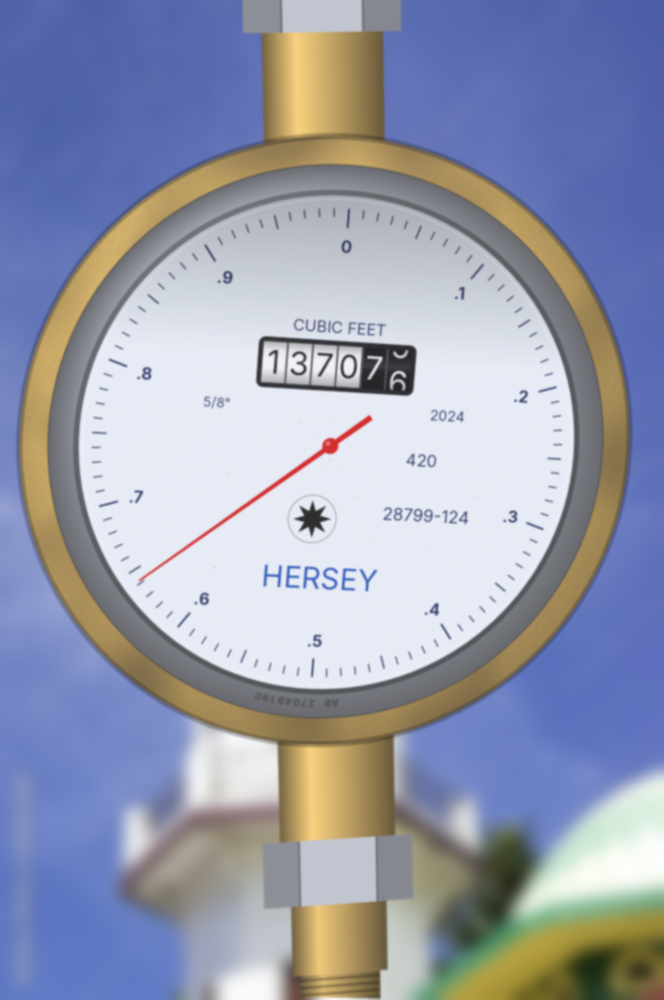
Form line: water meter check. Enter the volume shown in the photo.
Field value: 137075.64 ft³
